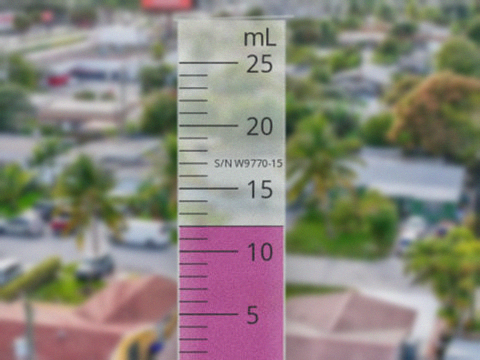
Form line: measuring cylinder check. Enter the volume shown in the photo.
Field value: 12 mL
